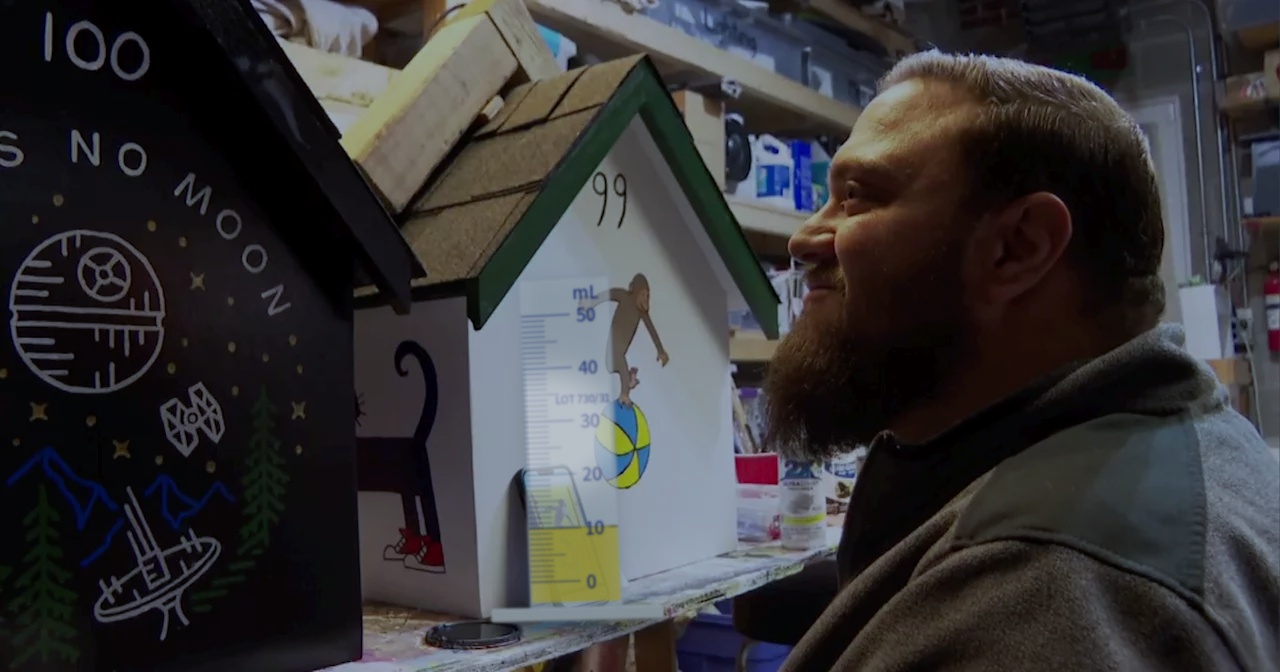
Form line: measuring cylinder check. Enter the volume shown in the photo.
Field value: 10 mL
